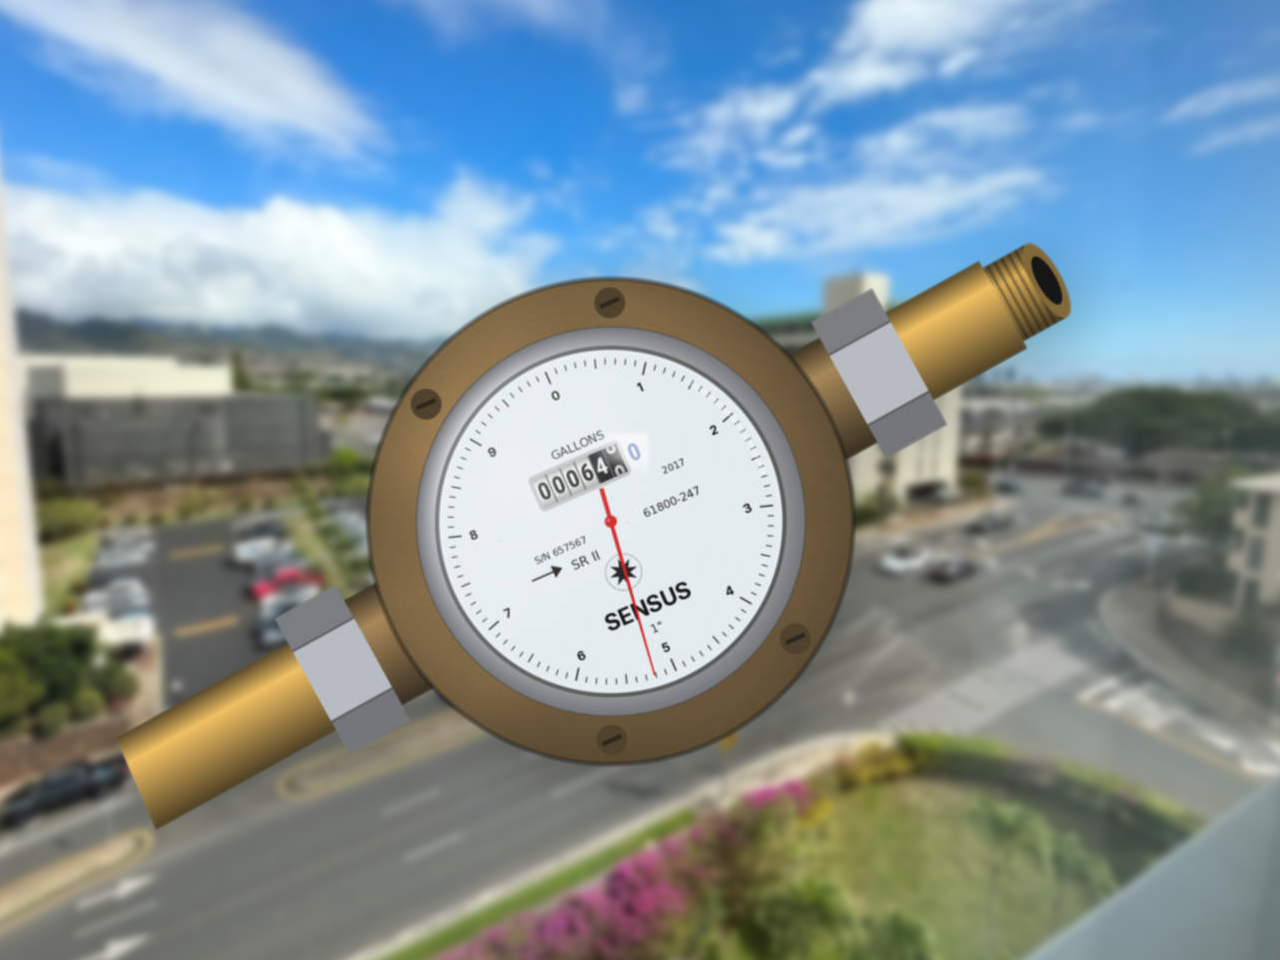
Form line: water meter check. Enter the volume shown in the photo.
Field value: 6485.2 gal
